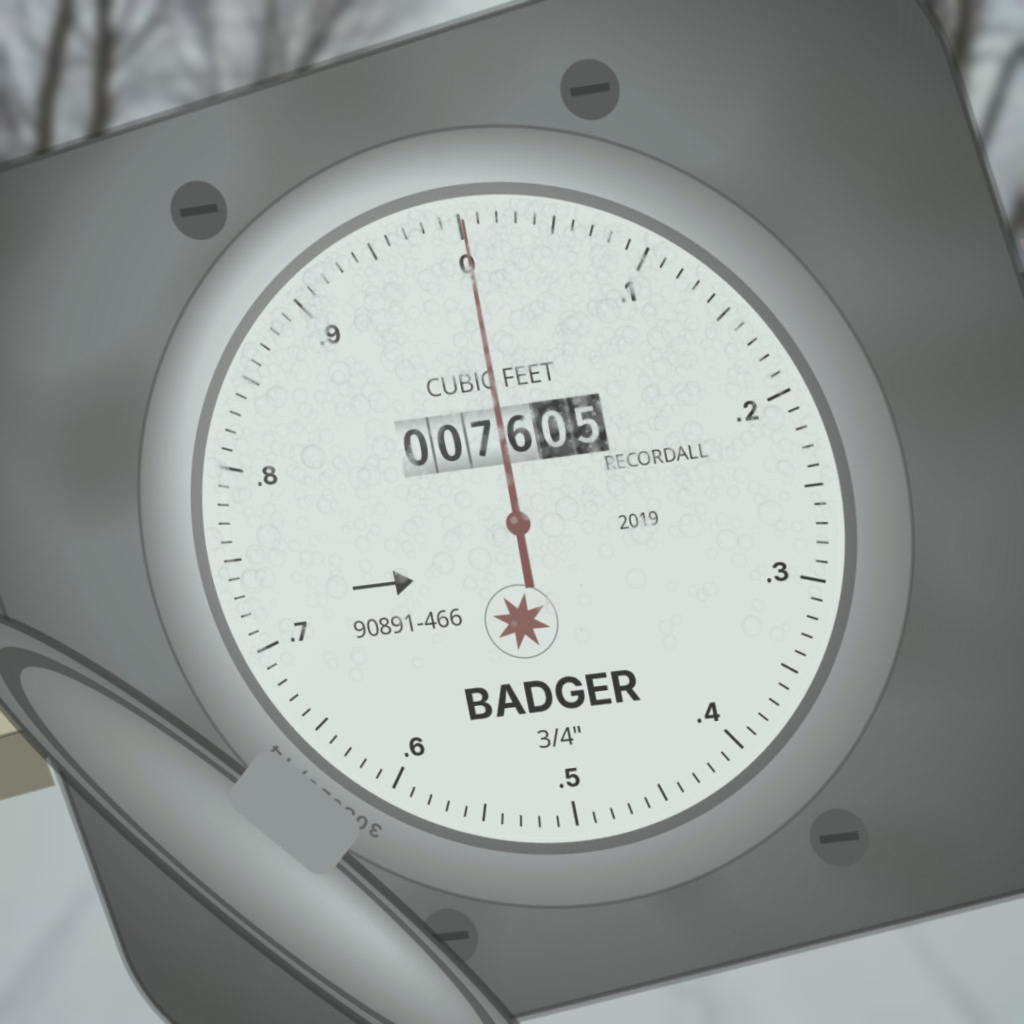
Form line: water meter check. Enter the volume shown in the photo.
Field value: 7605.00 ft³
